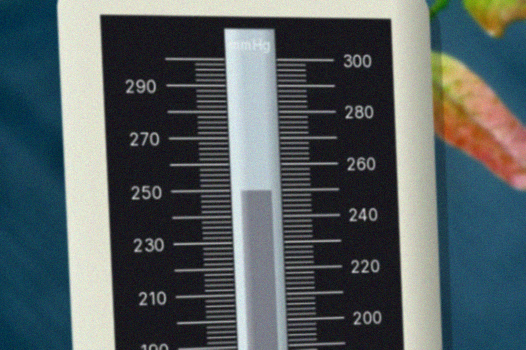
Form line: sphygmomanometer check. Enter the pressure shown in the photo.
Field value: 250 mmHg
